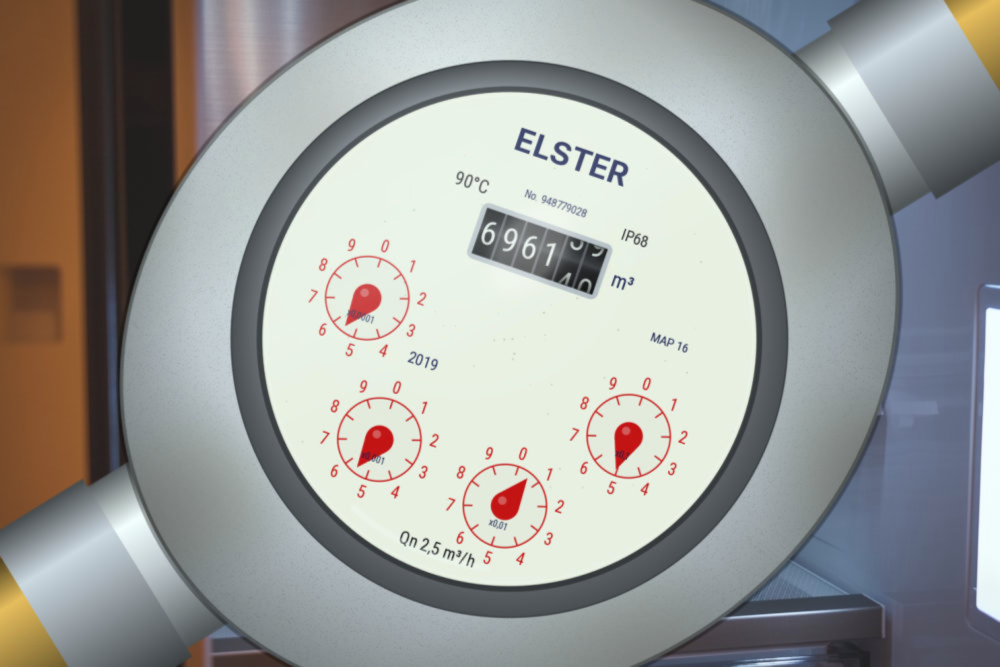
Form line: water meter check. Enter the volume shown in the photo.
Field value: 696139.5055 m³
